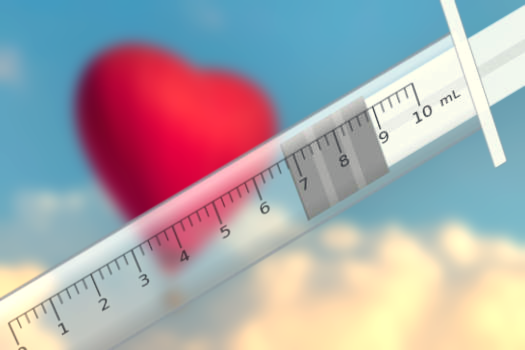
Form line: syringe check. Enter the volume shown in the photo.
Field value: 6.8 mL
